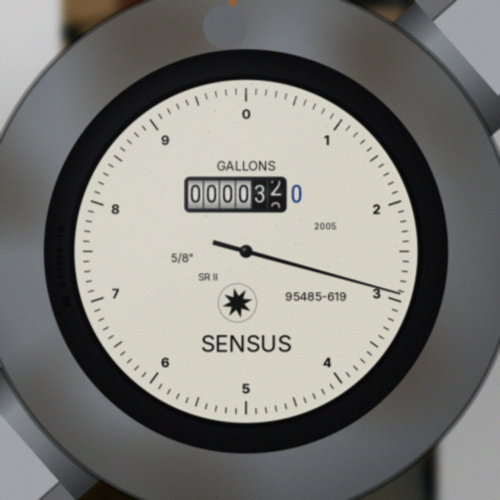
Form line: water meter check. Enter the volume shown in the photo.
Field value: 322.9 gal
